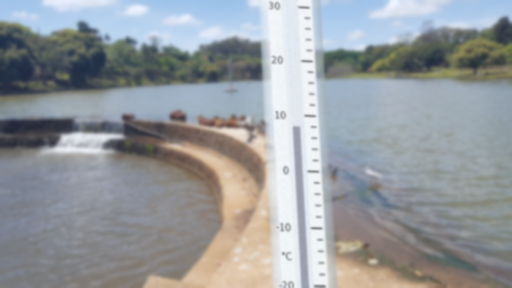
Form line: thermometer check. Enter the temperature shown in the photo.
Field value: 8 °C
